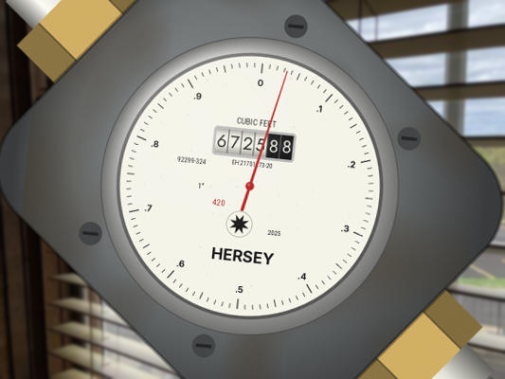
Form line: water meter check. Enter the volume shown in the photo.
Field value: 672588.03 ft³
